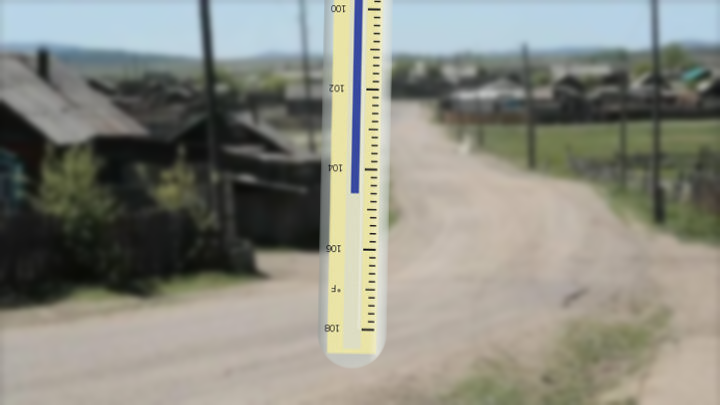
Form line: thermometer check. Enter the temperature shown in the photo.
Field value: 104.6 °F
